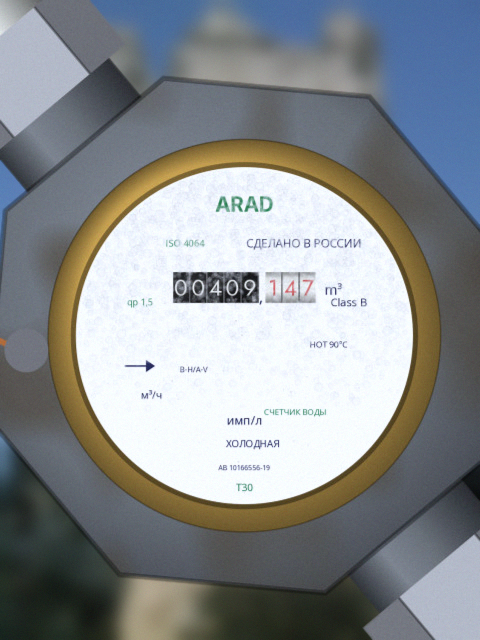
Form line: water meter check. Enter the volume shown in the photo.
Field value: 409.147 m³
